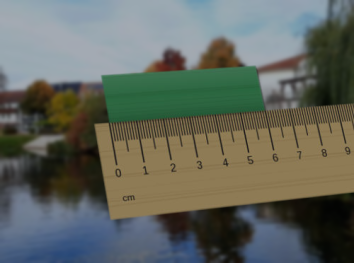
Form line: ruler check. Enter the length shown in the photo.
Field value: 6 cm
